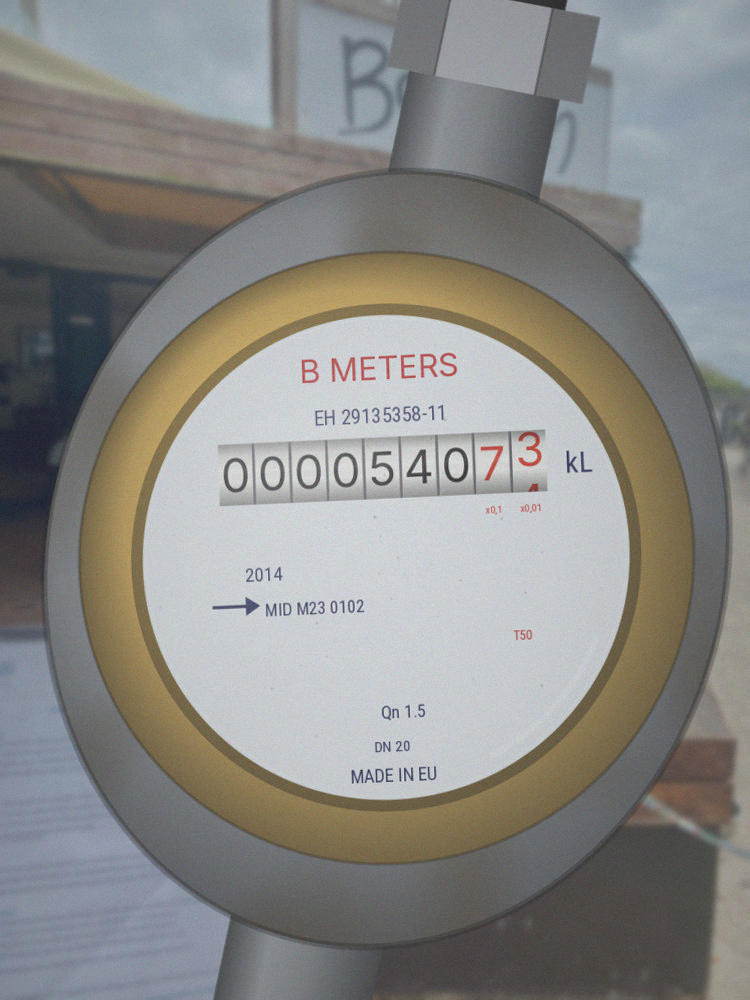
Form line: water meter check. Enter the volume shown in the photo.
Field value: 540.73 kL
